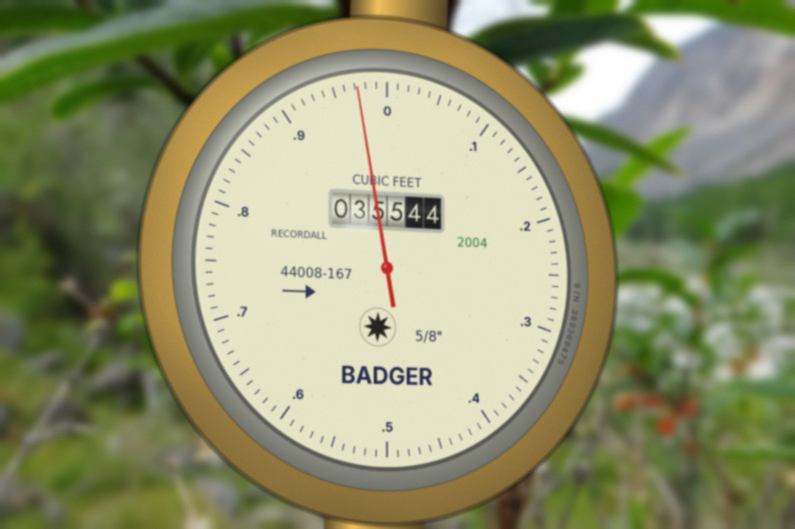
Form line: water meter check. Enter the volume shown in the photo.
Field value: 35543.97 ft³
